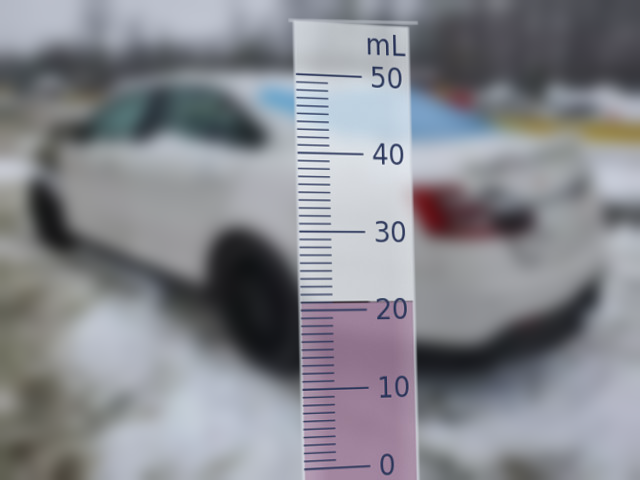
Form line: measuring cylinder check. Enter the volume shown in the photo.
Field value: 21 mL
